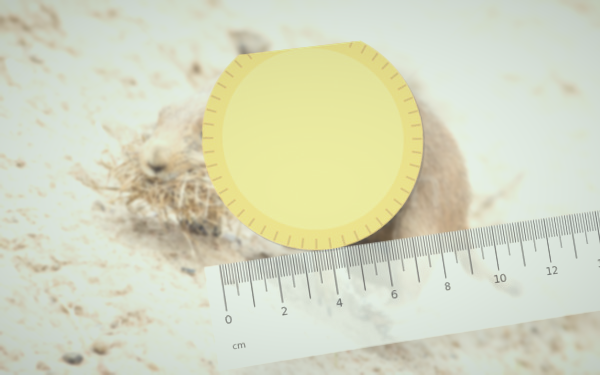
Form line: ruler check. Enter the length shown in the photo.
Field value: 8 cm
